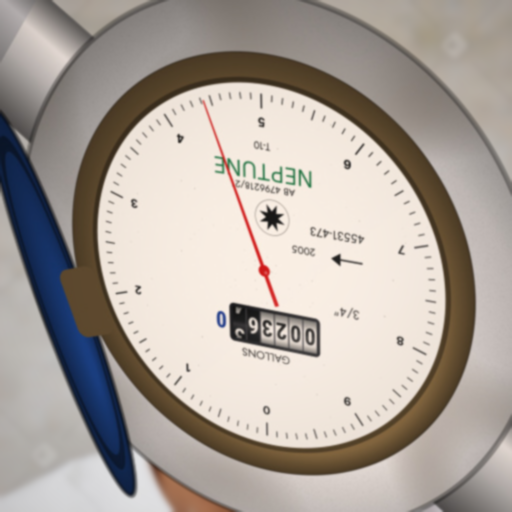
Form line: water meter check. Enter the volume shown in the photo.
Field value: 23634.4 gal
